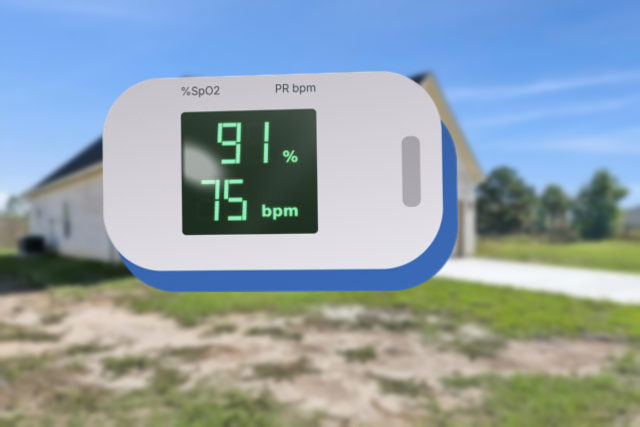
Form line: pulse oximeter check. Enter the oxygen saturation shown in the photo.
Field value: 91 %
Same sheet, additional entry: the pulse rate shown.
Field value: 75 bpm
